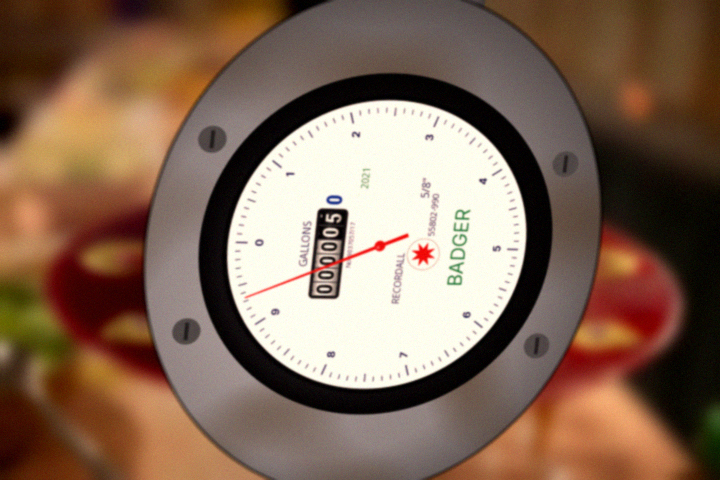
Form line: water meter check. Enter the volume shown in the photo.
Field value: 49.3 gal
